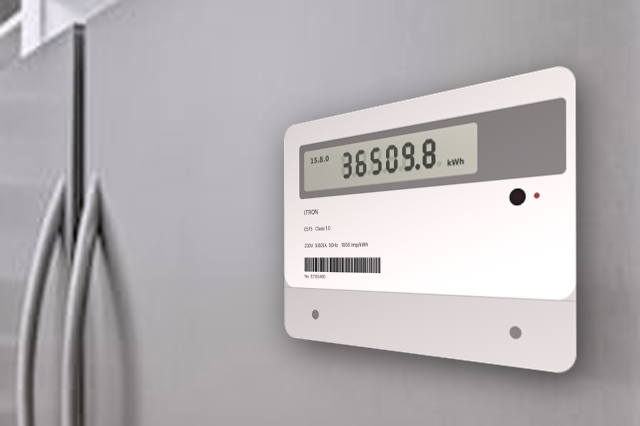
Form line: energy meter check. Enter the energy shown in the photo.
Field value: 36509.8 kWh
